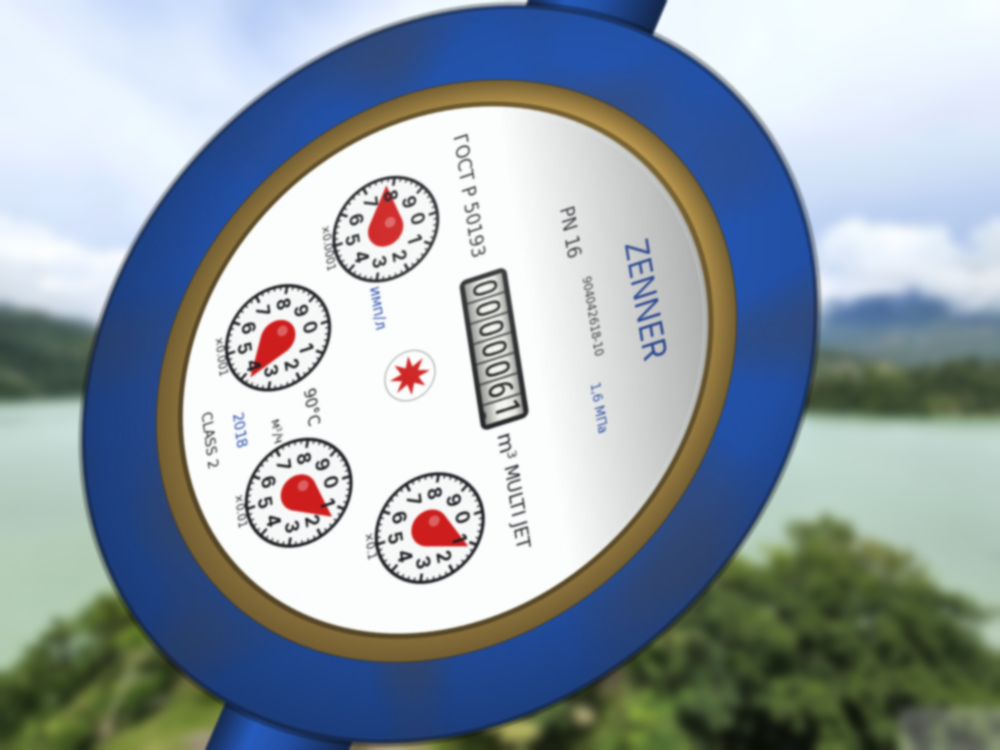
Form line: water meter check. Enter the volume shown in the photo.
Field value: 61.1137 m³
